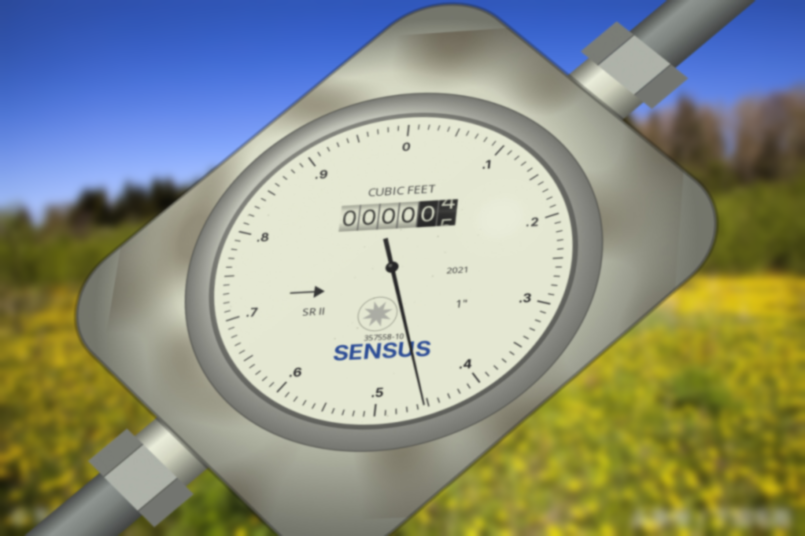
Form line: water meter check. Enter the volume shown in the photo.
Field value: 4.45 ft³
